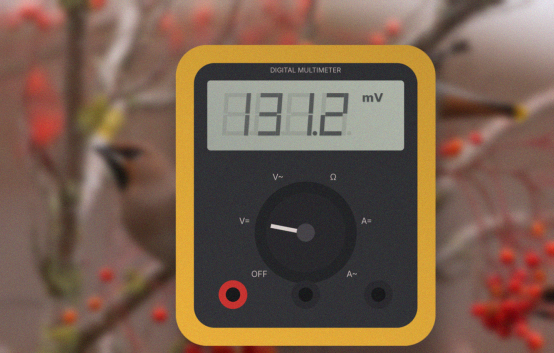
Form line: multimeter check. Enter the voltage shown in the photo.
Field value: 131.2 mV
